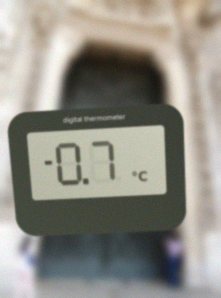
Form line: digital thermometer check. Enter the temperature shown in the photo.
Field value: -0.7 °C
